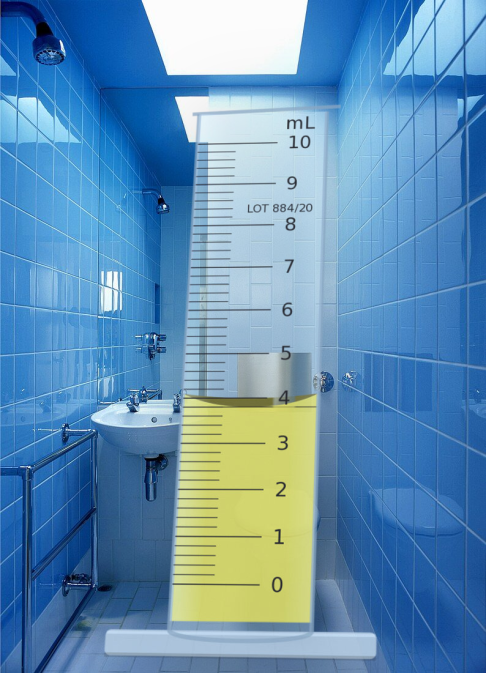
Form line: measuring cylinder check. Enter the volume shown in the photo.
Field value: 3.8 mL
